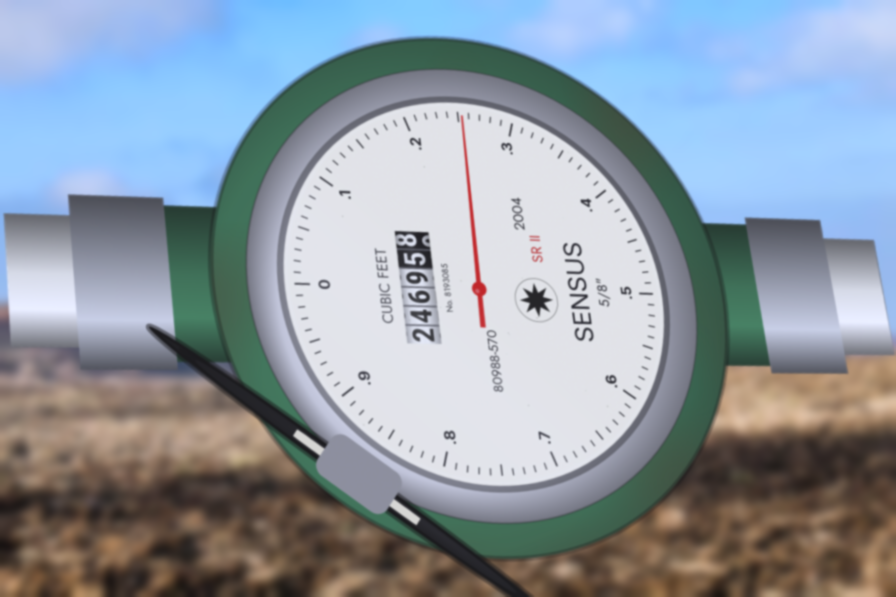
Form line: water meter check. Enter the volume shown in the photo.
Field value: 246958.25 ft³
